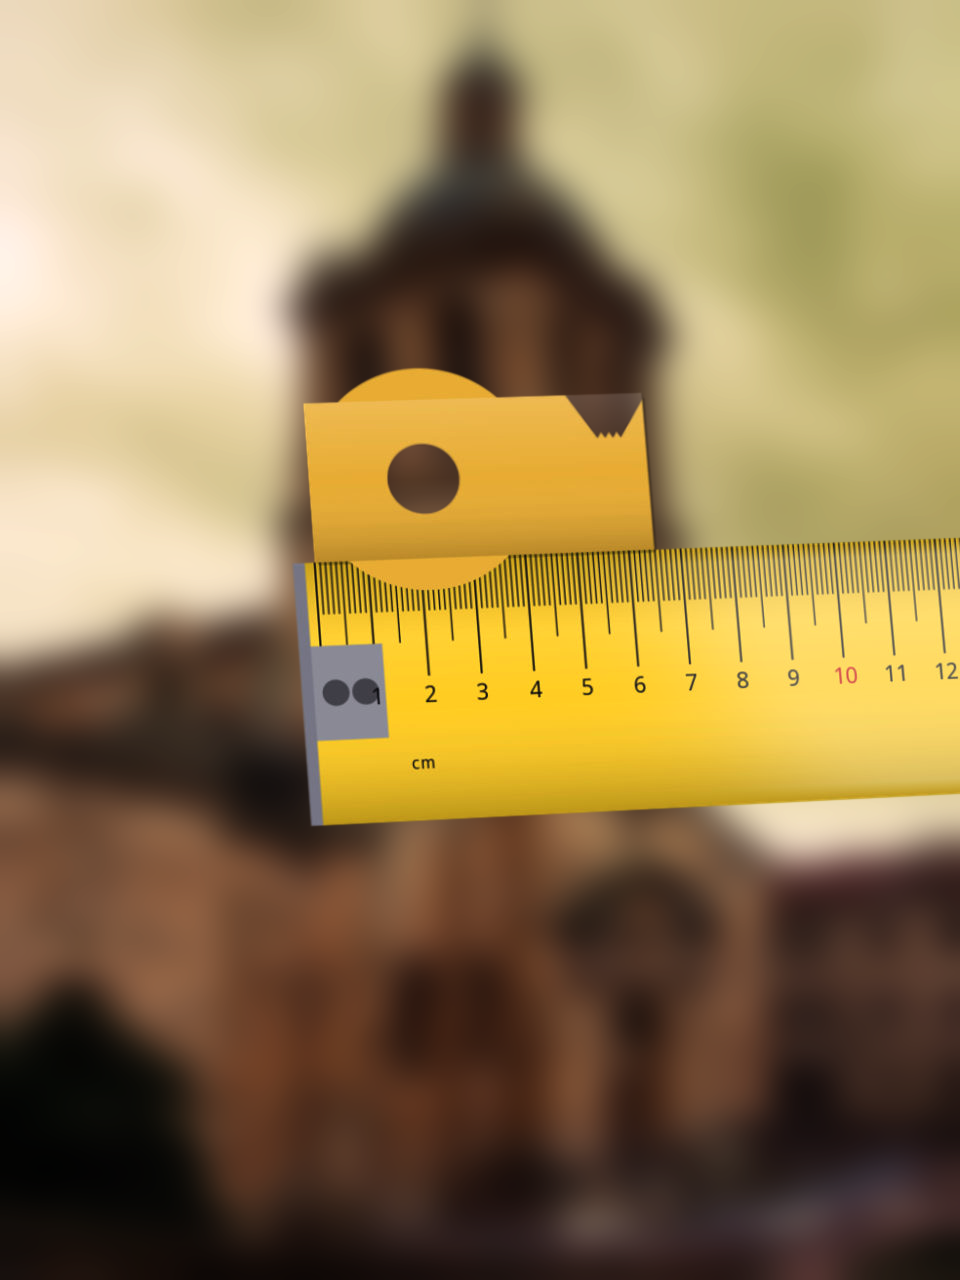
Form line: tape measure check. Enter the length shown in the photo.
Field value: 6.5 cm
